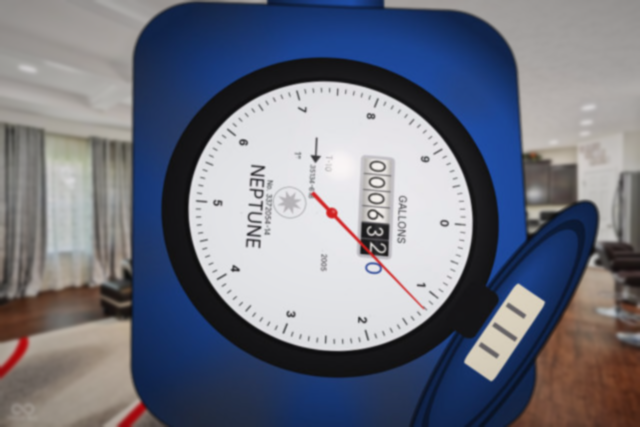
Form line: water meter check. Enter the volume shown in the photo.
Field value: 6321.2 gal
